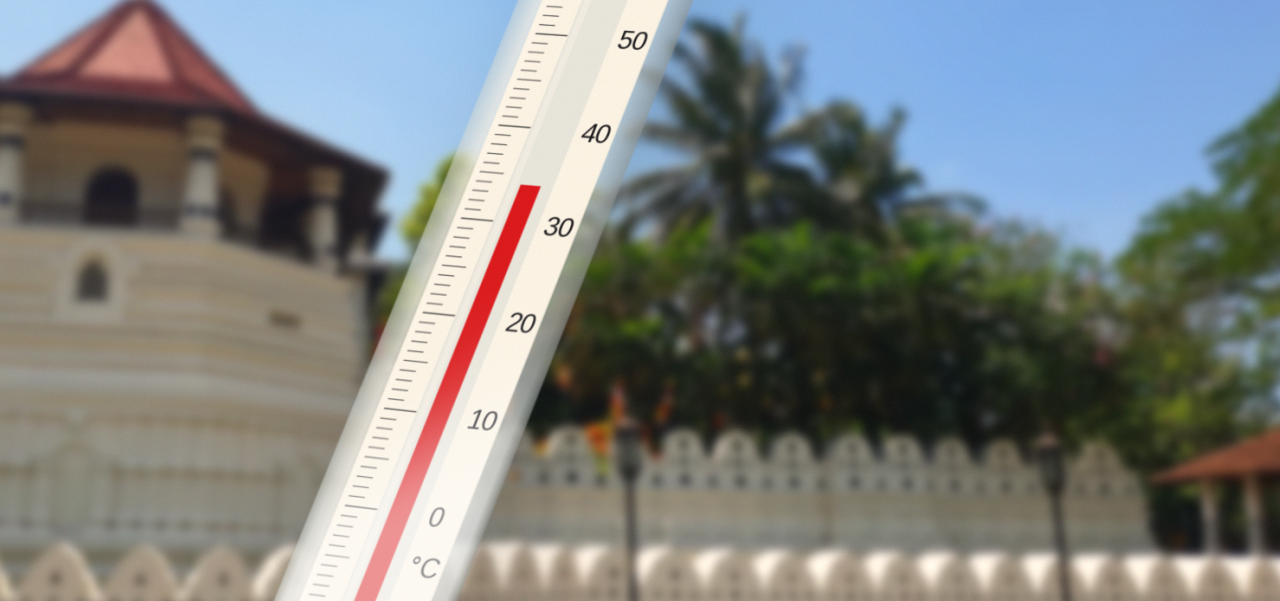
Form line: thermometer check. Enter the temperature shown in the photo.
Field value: 34 °C
